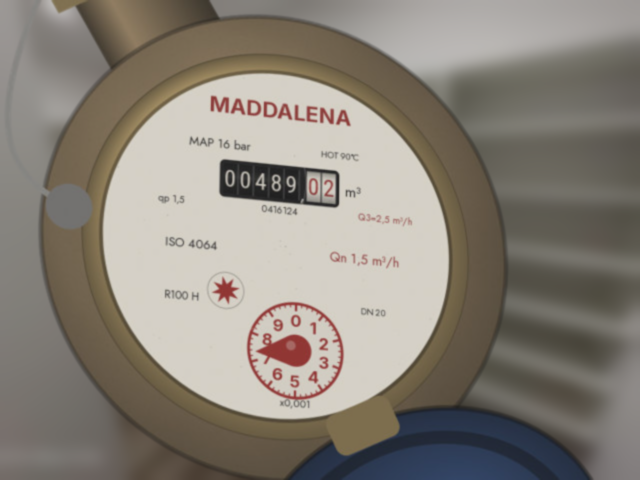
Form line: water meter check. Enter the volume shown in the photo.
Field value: 489.027 m³
